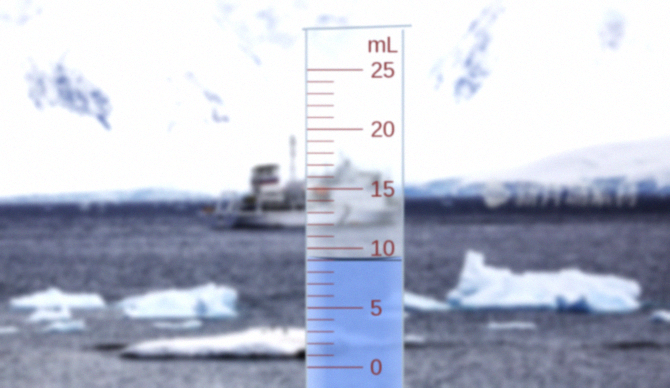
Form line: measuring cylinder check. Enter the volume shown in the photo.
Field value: 9 mL
